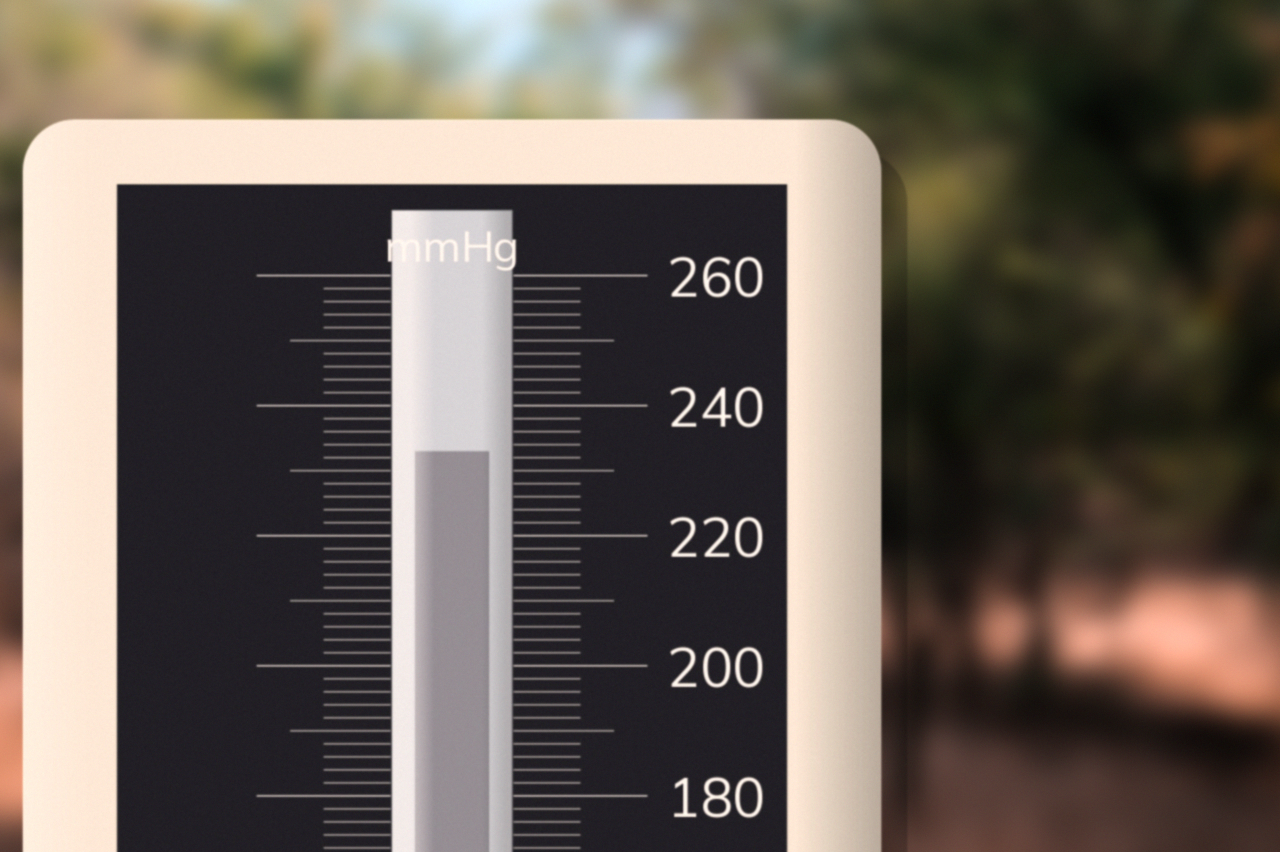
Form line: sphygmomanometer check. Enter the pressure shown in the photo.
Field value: 233 mmHg
